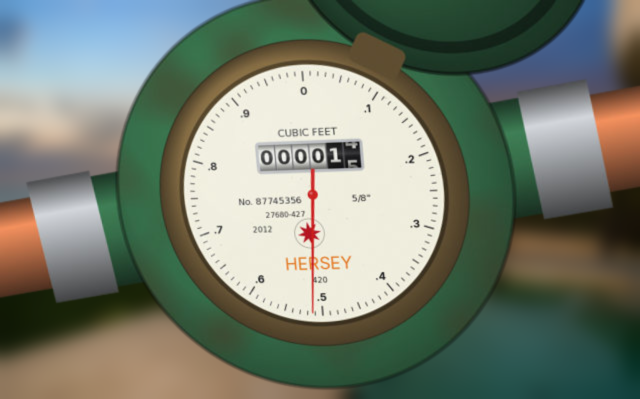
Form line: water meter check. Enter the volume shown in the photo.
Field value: 14.51 ft³
